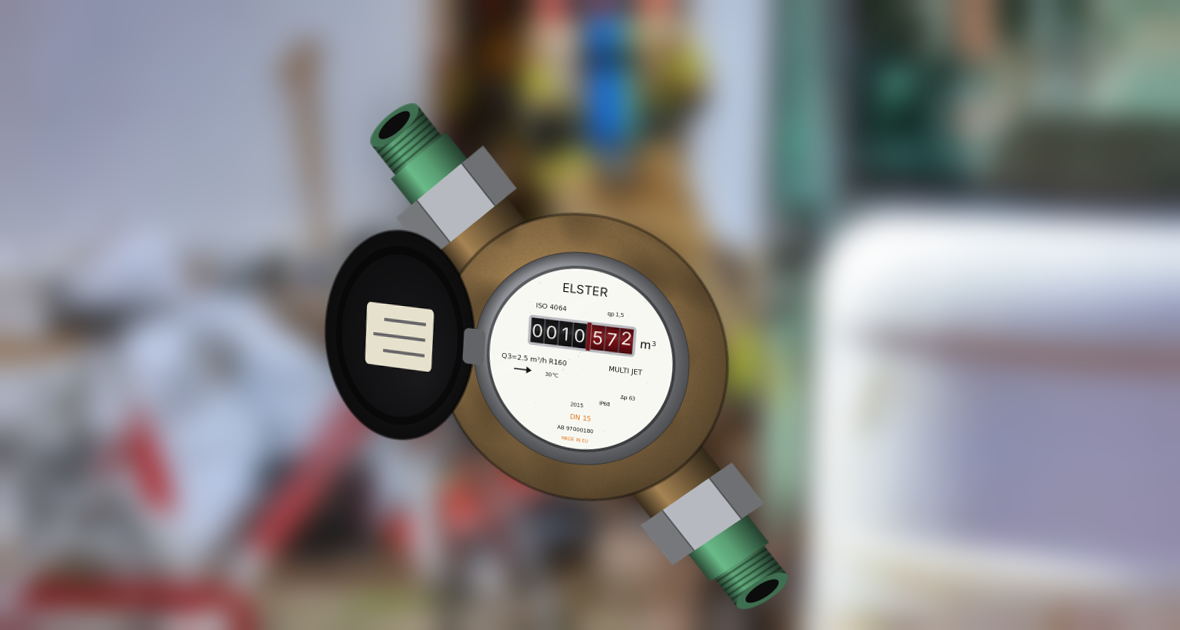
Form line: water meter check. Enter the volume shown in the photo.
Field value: 10.572 m³
